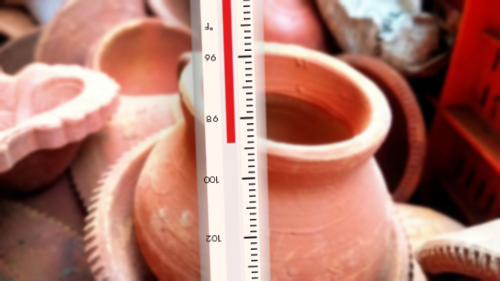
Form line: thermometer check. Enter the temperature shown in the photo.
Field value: 98.8 °F
